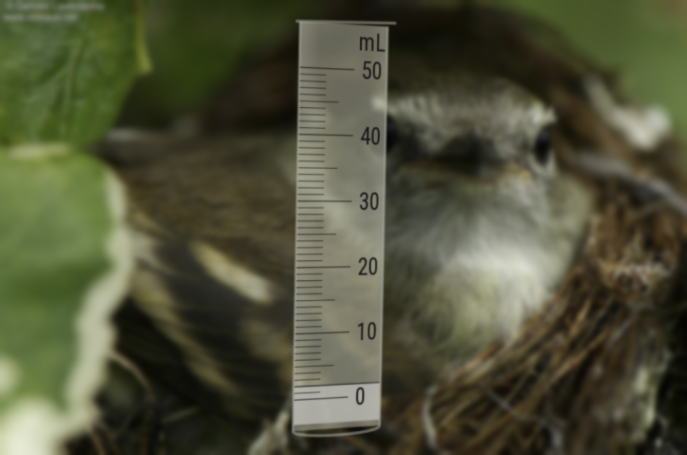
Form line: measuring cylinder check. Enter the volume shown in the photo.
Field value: 2 mL
